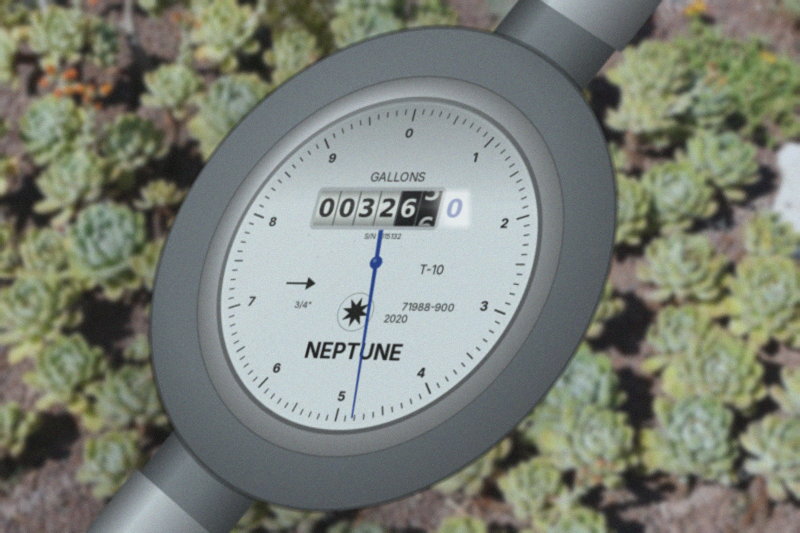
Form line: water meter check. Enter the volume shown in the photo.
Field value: 32654.8 gal
